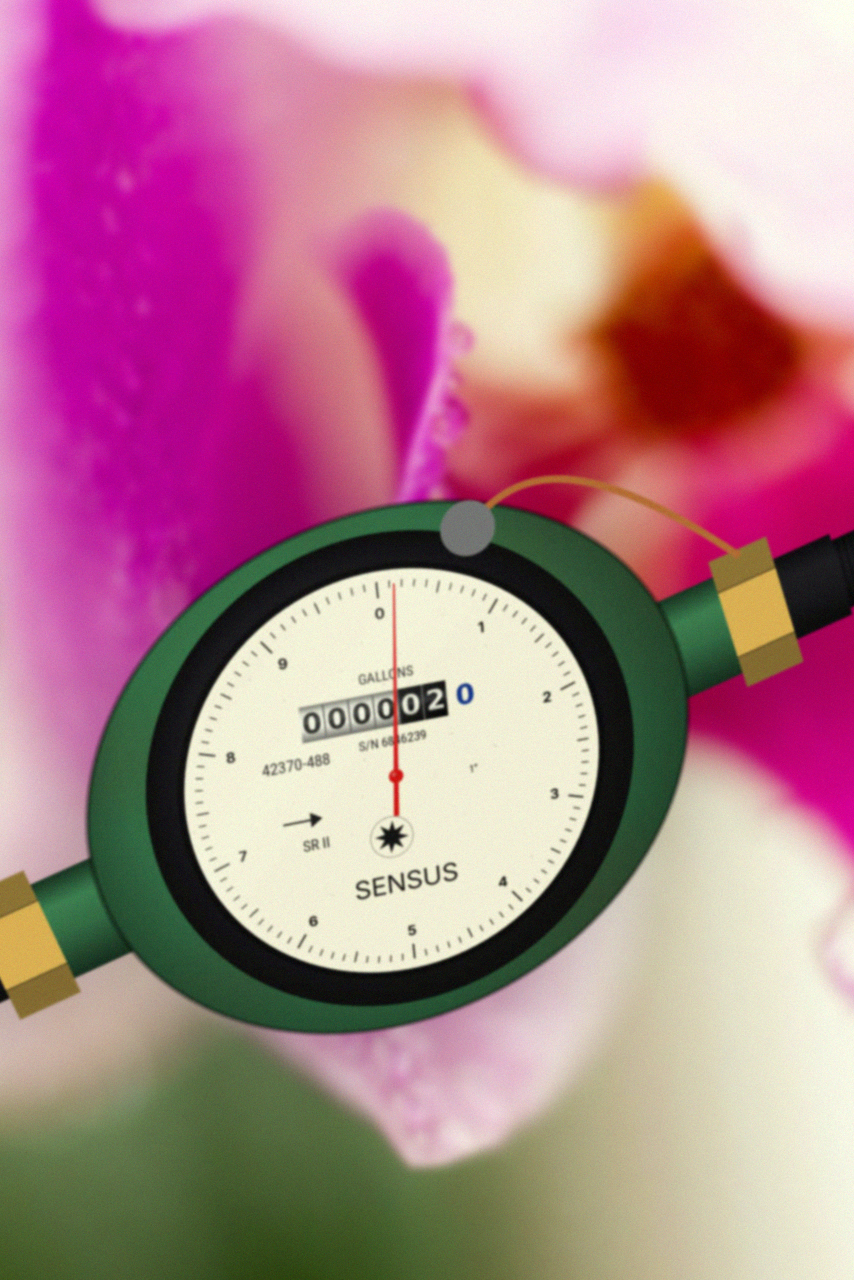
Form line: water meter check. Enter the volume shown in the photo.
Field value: 20.1 gal
